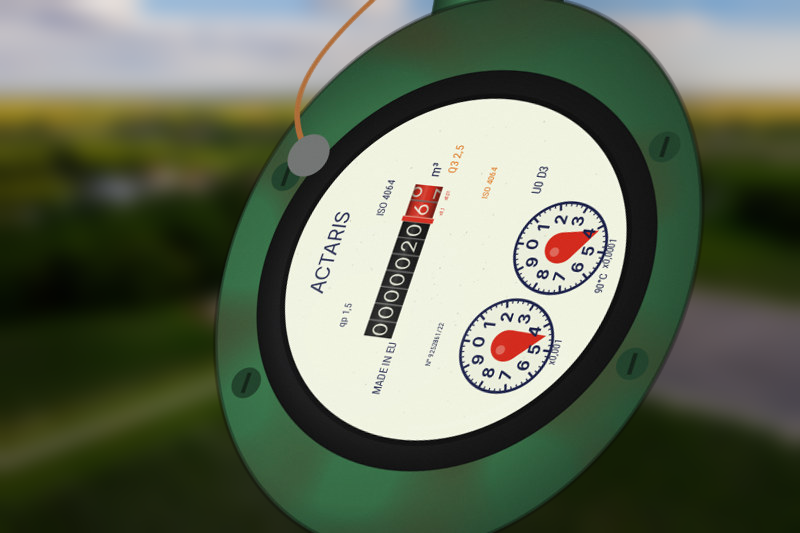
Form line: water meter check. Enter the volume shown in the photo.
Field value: 20.6644 m³
